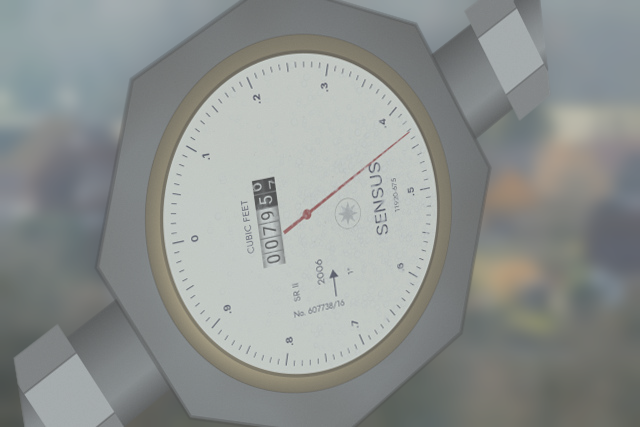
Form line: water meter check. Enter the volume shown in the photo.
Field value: 7956.43 ft³
